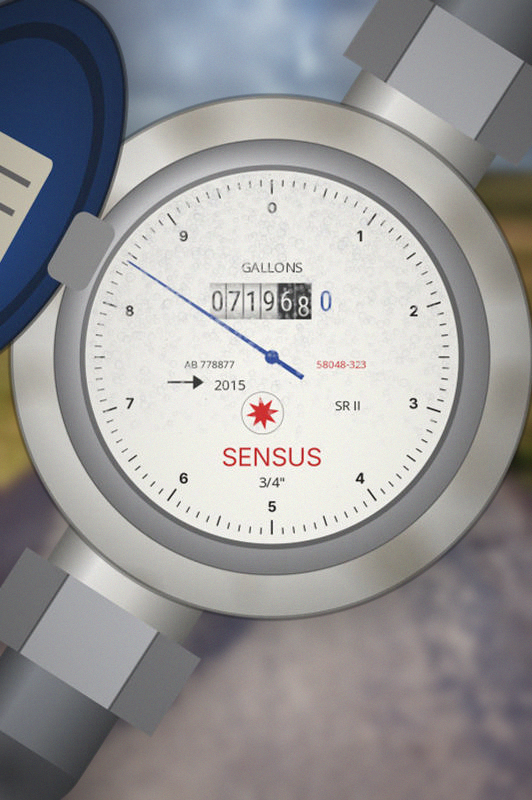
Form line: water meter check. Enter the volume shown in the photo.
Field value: 719678.4 gal
